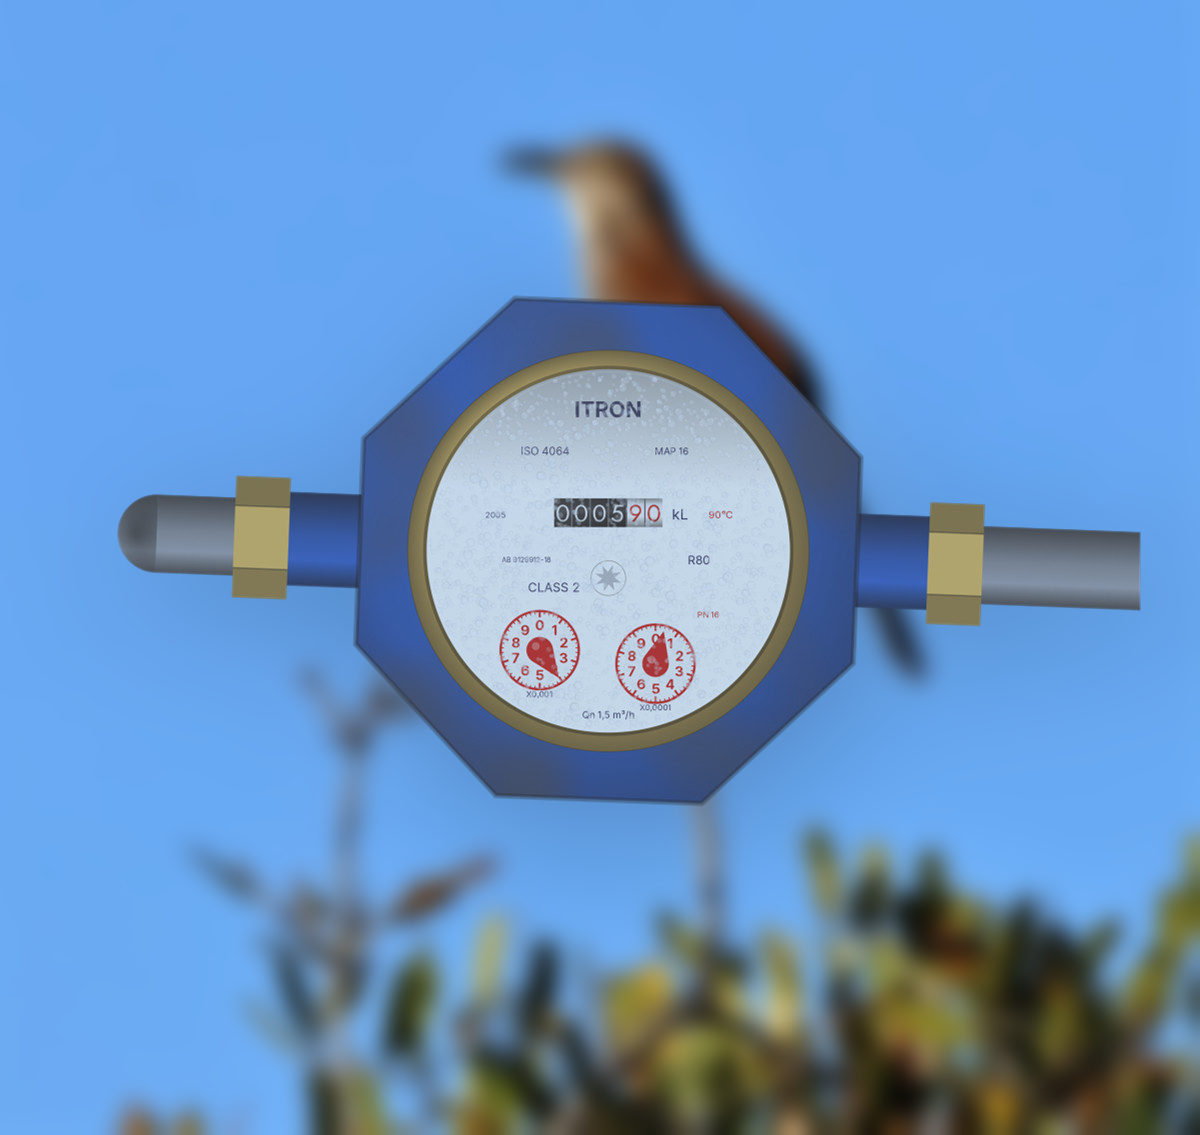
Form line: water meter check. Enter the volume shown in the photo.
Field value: 5.9040 kL
